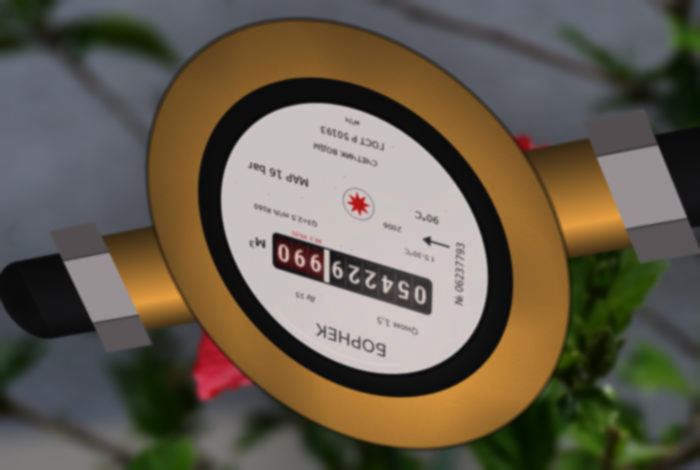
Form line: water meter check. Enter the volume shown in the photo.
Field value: 54229.990 m³
